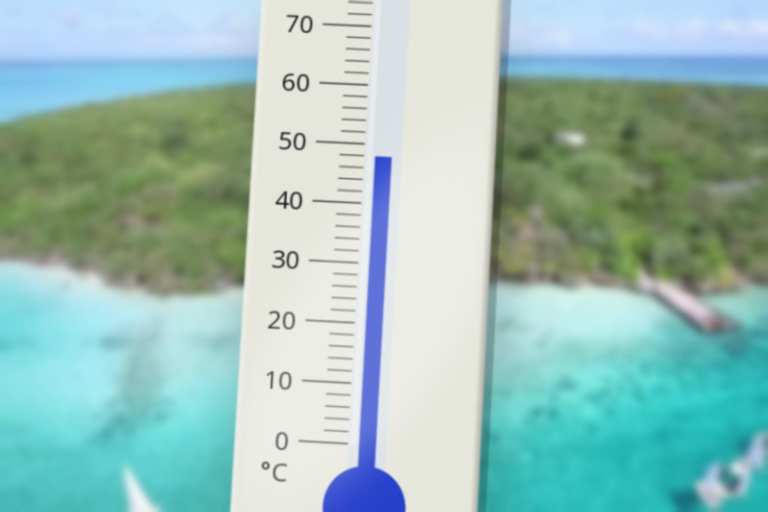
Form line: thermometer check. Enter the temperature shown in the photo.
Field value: 48 °C
